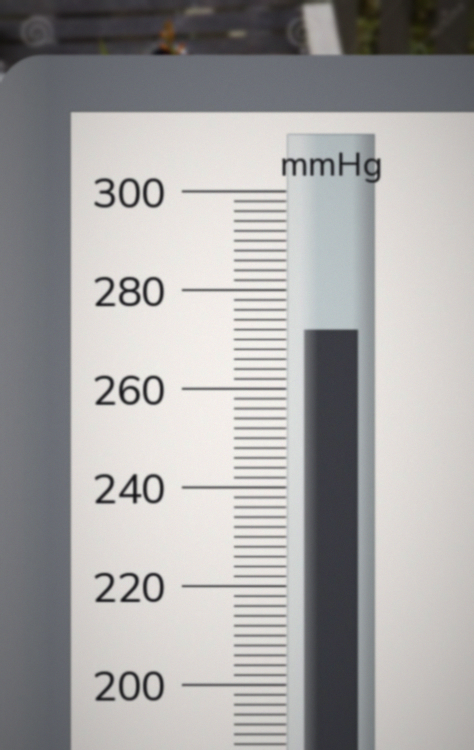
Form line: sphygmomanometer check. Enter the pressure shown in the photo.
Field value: 272 mmHg
